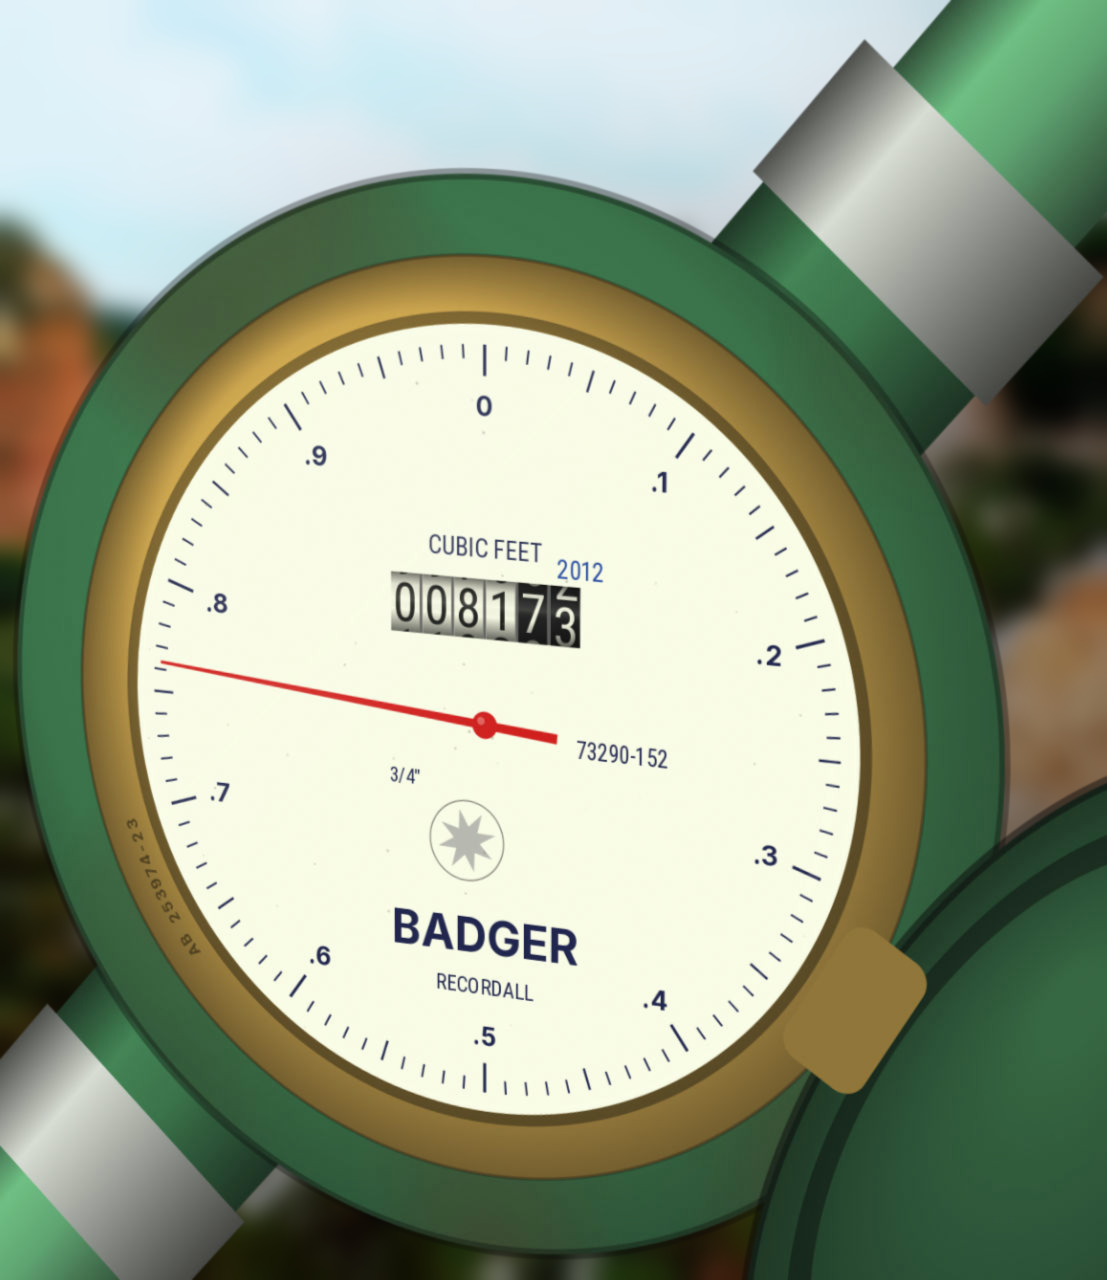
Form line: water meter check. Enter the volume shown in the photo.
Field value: 8172.76 ft³
